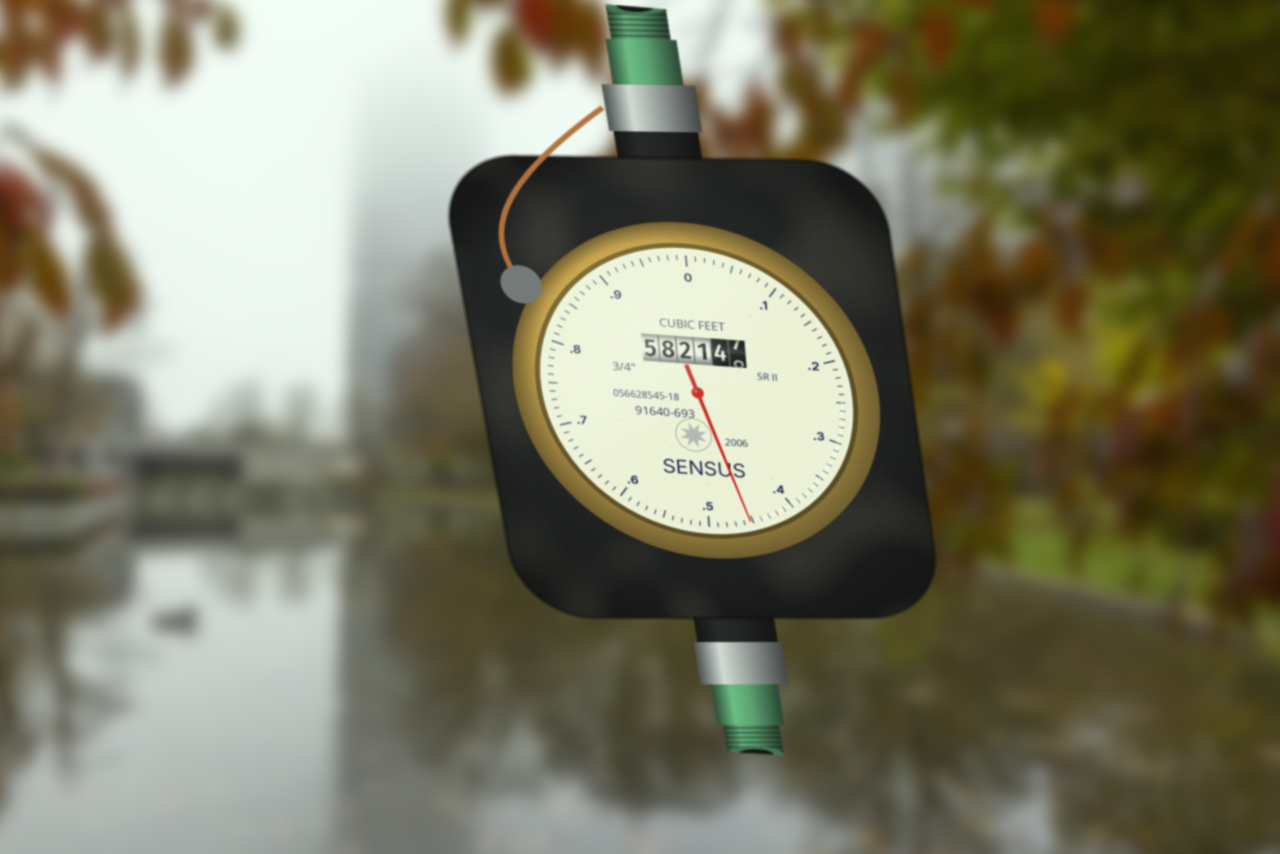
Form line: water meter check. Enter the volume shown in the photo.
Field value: 582147.45 ft³
